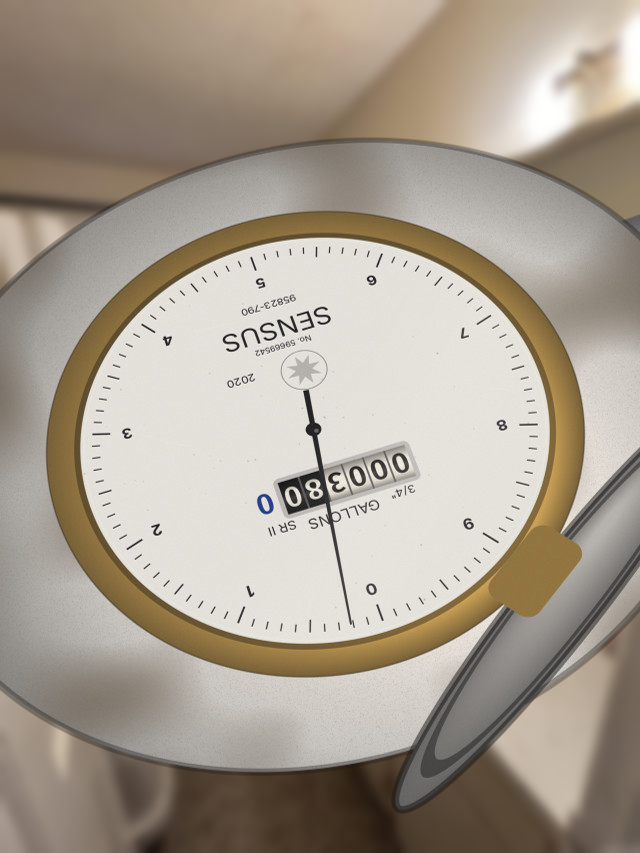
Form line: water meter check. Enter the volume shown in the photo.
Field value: 3800.2 gal
